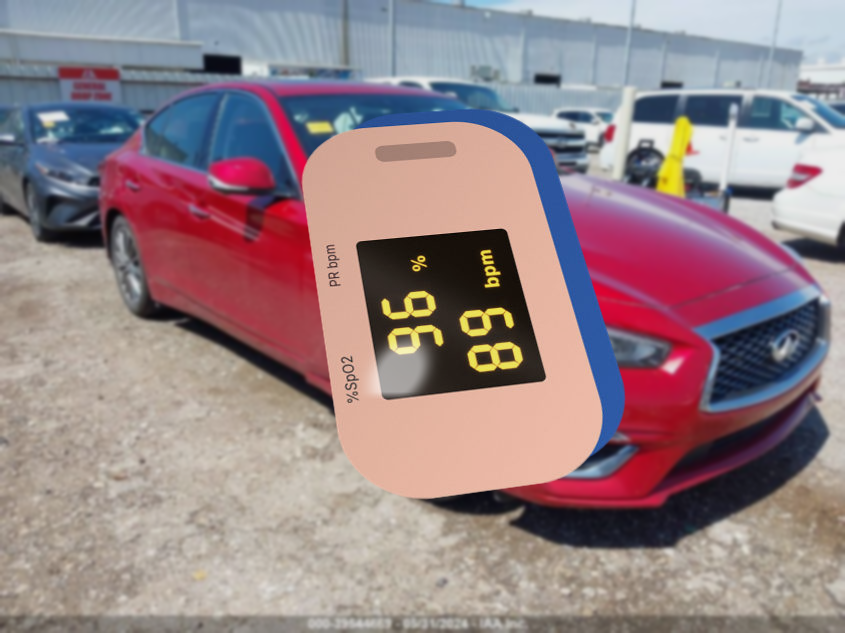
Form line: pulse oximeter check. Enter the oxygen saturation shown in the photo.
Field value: 96 %
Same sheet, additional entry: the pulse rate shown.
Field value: 89 bpm
